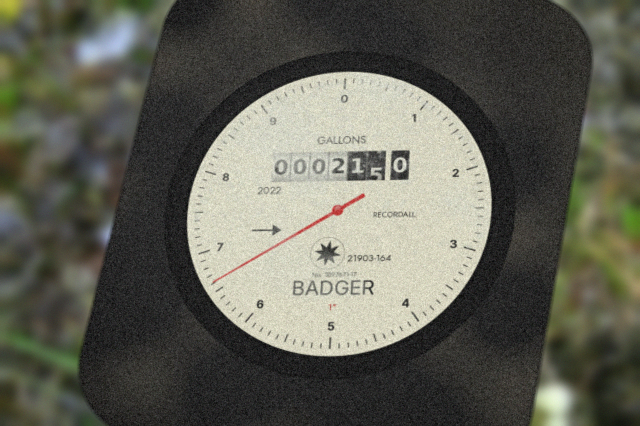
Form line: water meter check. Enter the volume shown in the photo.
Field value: 2146.6 gal
